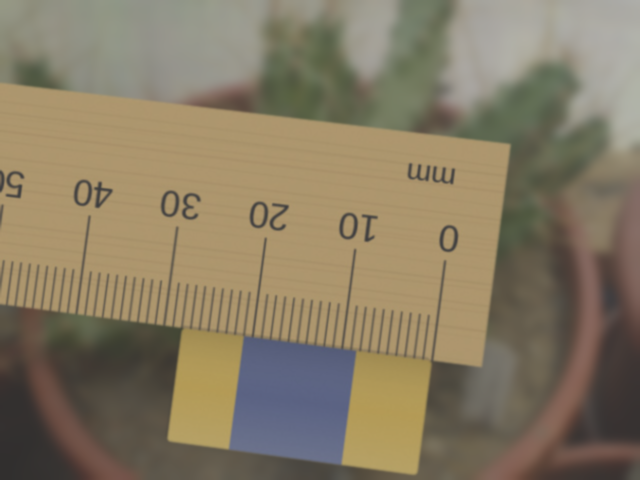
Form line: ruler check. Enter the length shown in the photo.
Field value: 28 mm
